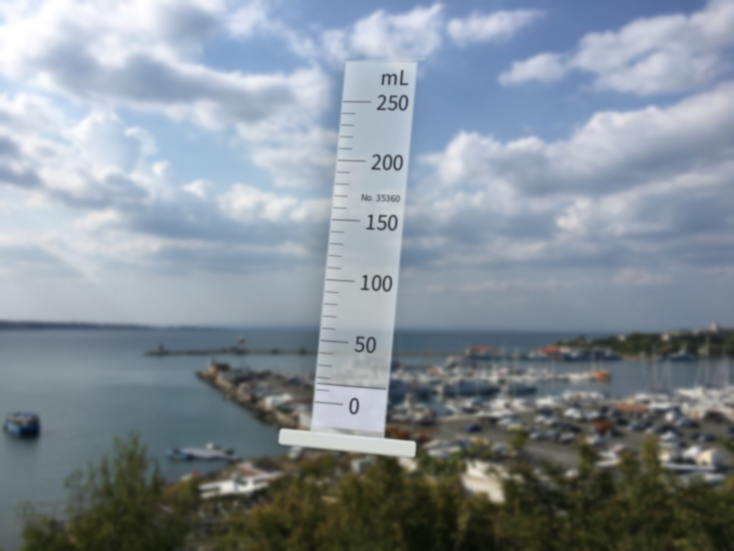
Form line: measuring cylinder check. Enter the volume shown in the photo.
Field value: 15 mL
